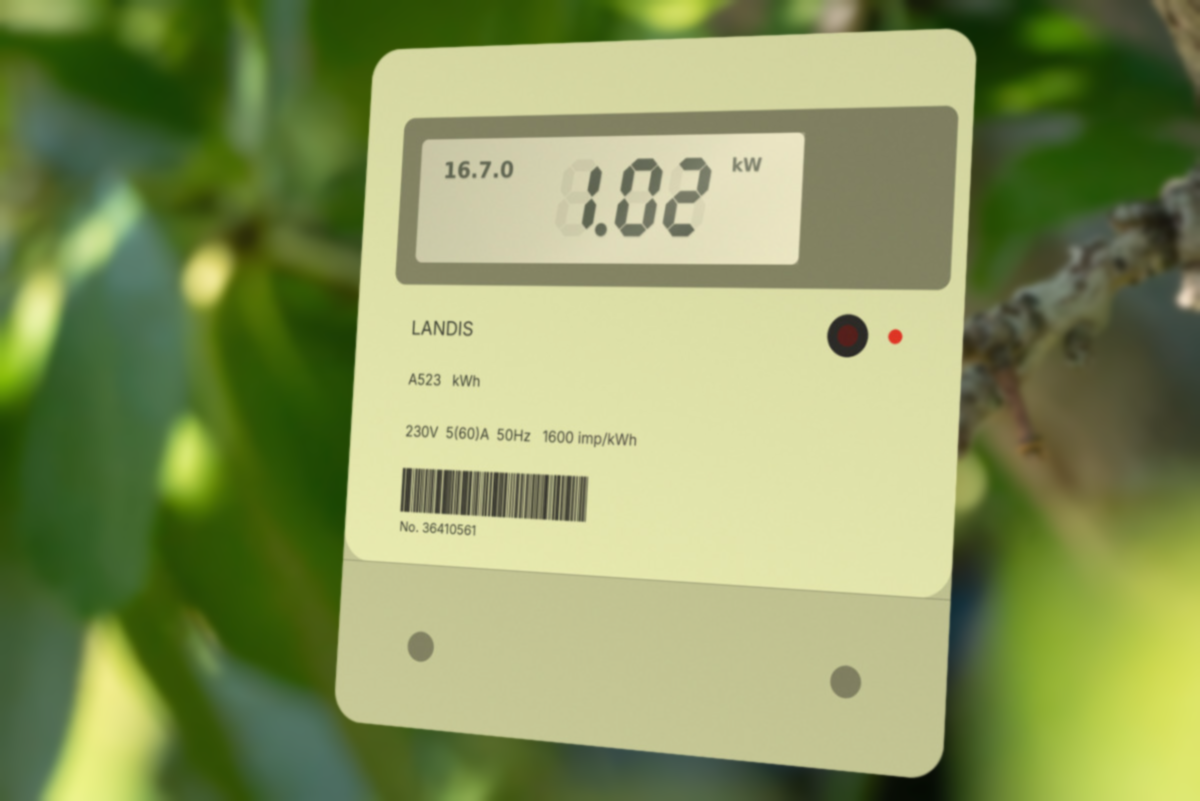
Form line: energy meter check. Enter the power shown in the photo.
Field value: 1.02 kW
